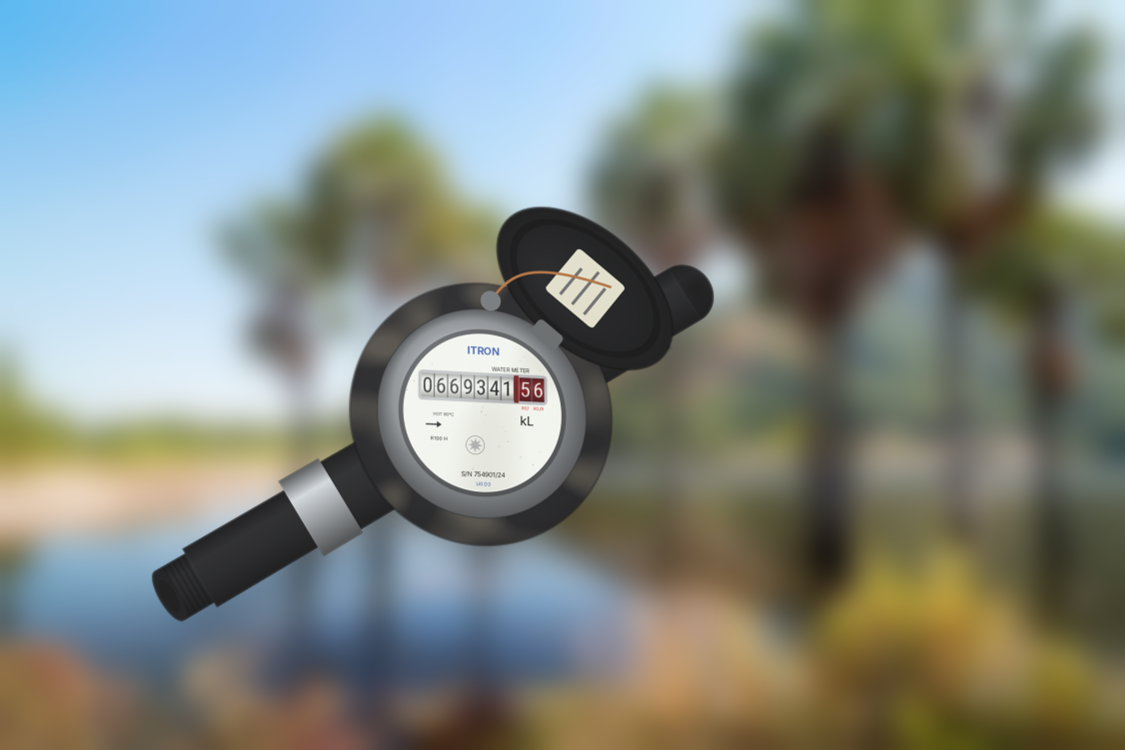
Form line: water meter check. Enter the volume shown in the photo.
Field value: 669341.56 kL
